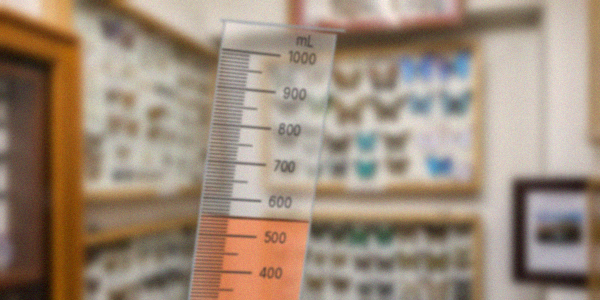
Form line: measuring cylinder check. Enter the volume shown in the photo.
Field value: 550 mL
